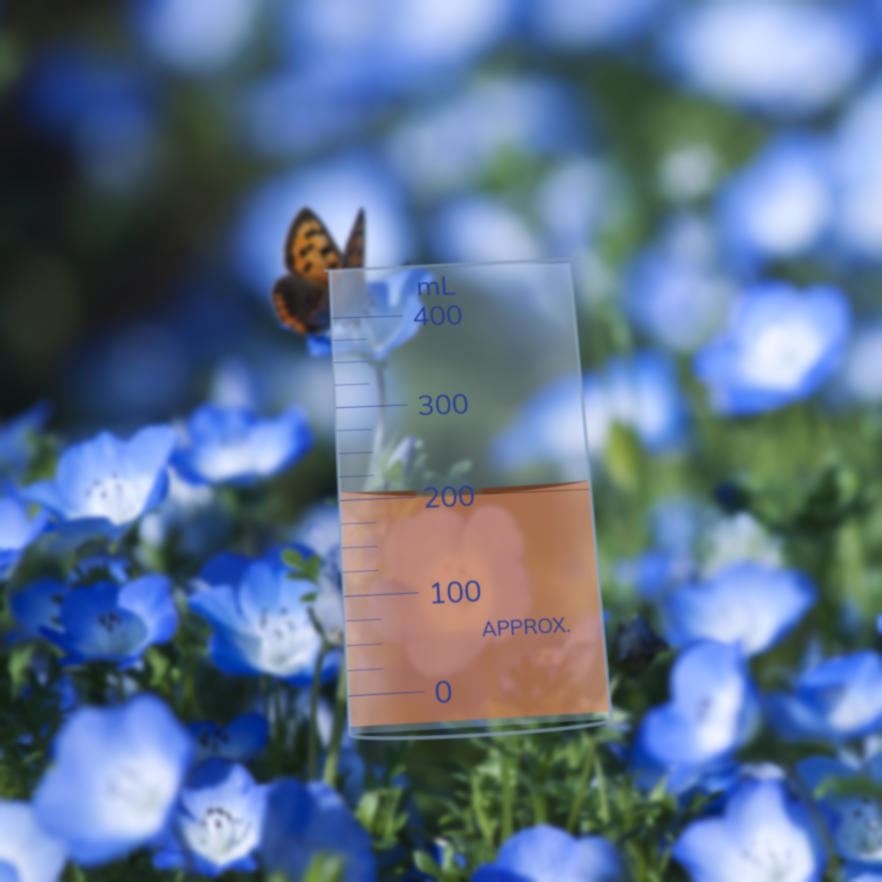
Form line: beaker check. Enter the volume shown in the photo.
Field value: 200 mL
